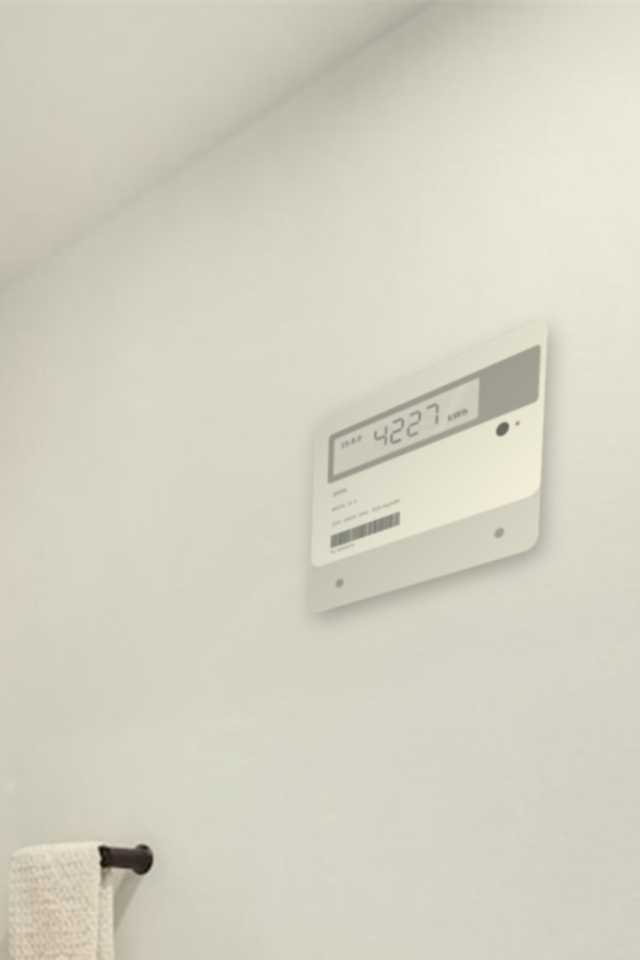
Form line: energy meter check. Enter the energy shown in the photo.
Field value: 4227 kWh
